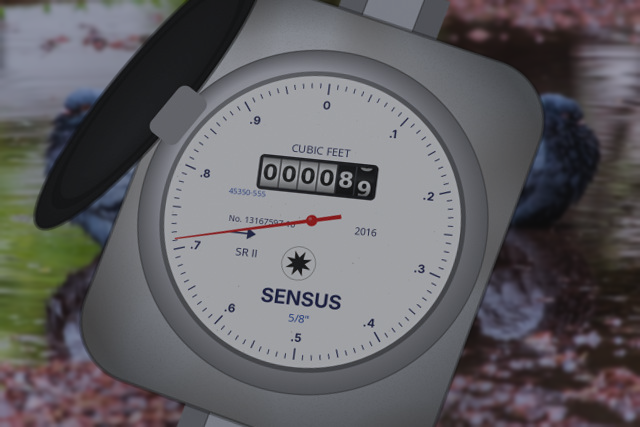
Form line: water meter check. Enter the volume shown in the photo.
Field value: 88.71 ft³
